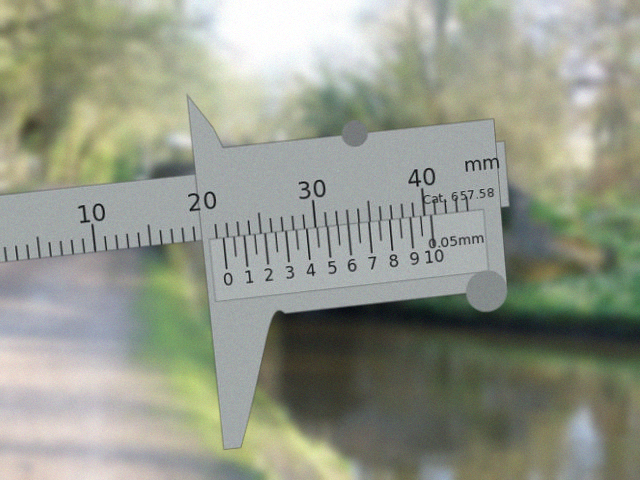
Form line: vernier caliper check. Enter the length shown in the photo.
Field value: 21.6 mm
